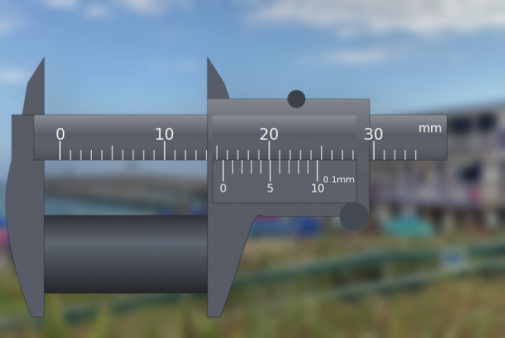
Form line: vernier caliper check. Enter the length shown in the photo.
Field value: 15.6 mm
